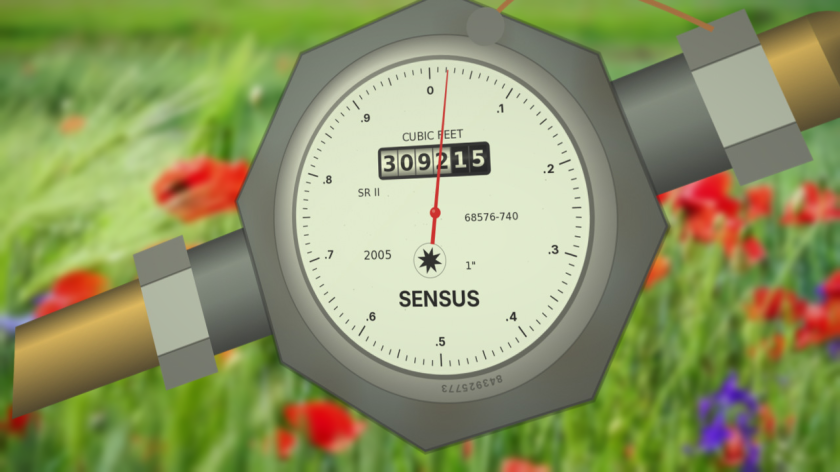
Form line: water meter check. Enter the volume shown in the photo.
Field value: 309215.02 ft³
